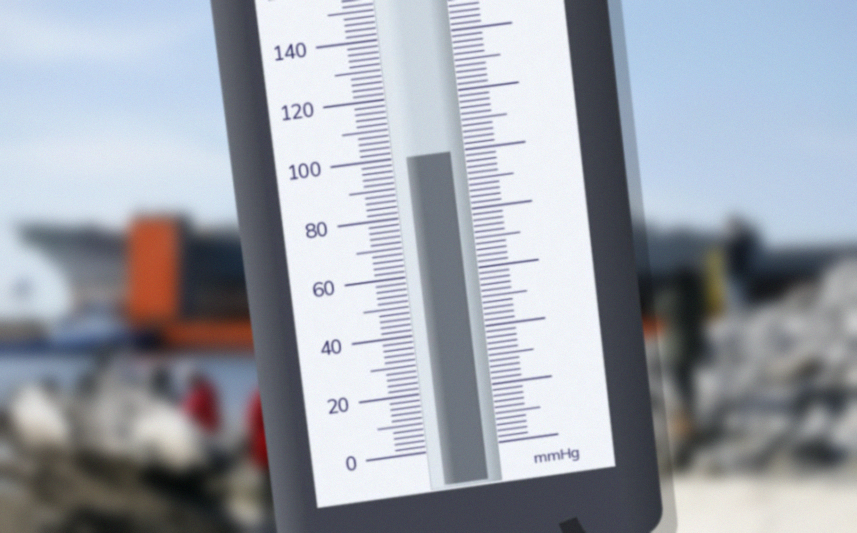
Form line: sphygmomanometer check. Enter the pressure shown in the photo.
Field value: 100 mmHg
